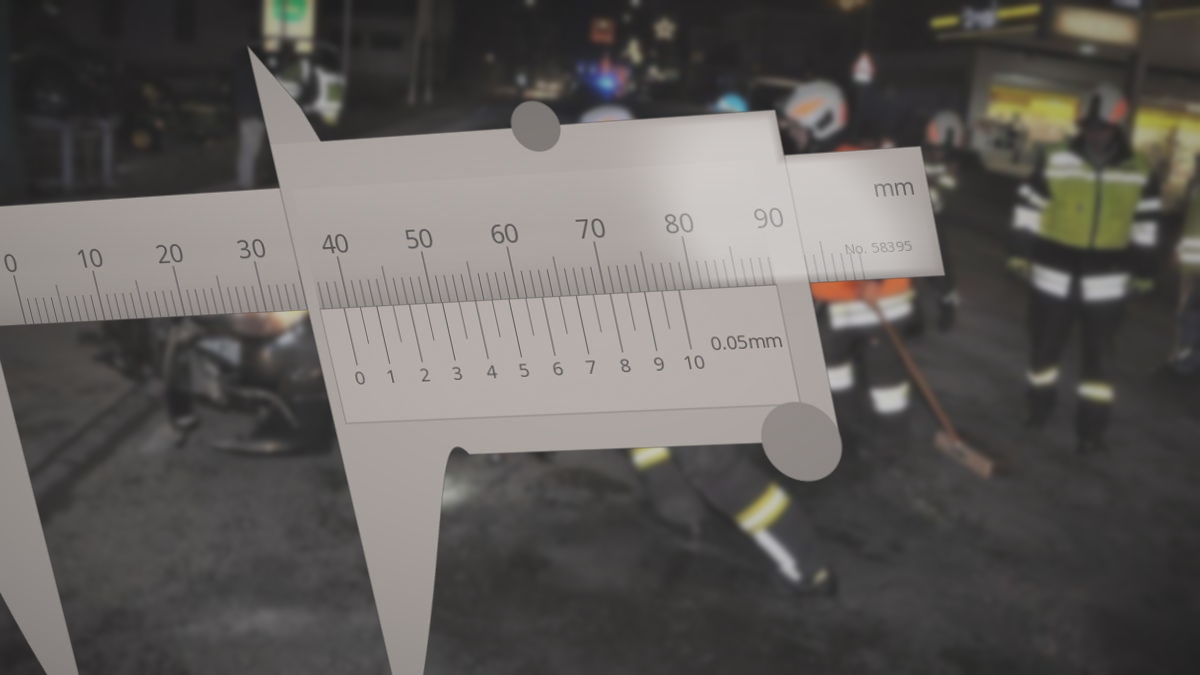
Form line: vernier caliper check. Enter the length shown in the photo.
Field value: 39.4 mm
